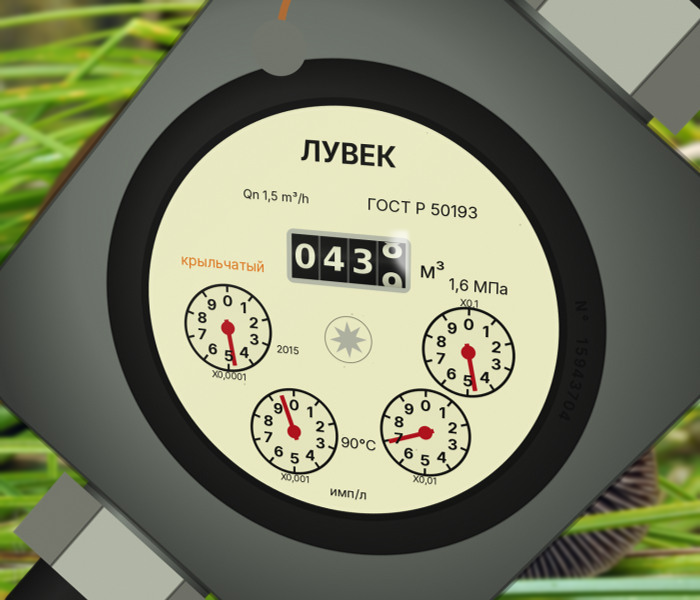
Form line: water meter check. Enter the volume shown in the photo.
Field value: 438.4694 m³
